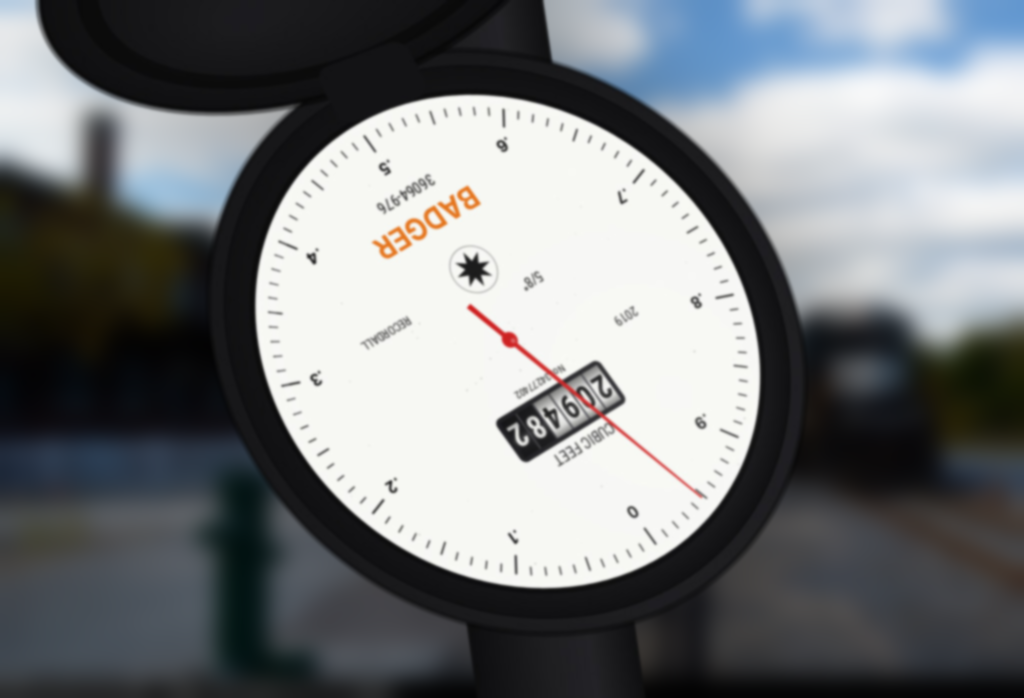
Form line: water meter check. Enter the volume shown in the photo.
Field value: 209481.95 ft³
